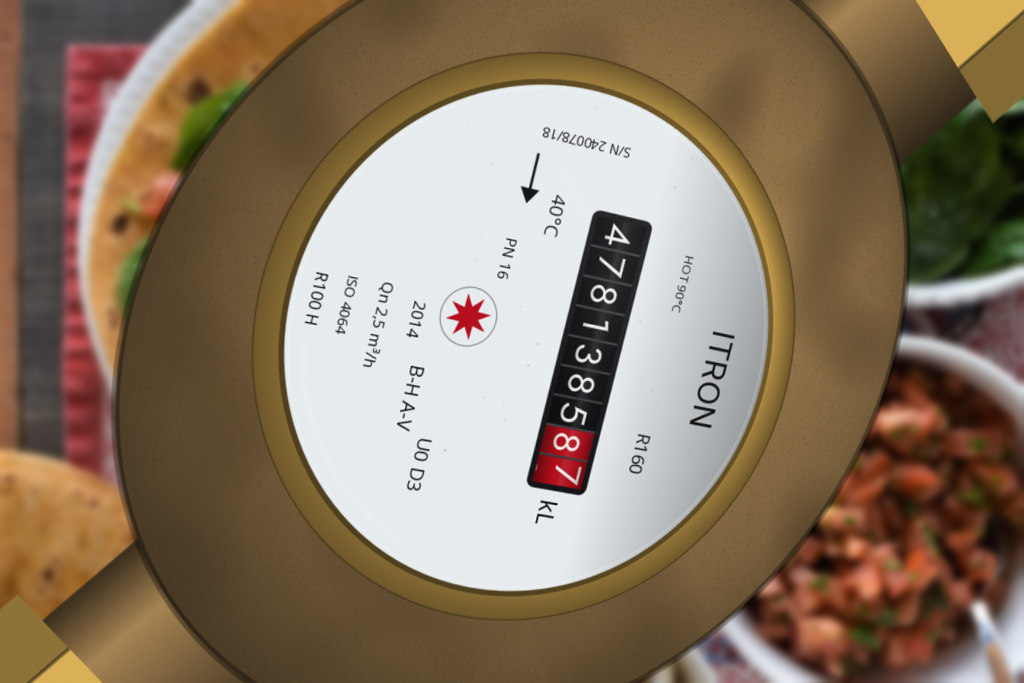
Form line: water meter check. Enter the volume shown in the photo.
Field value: 4781385.87 kL
